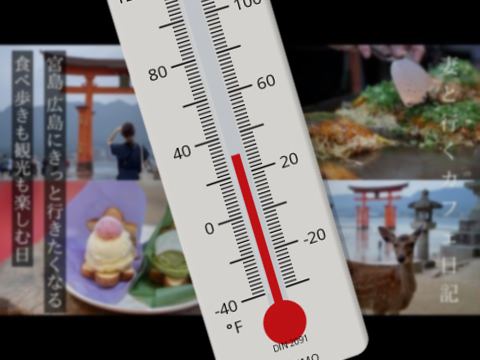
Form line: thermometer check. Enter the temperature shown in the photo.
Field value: 30 °F
